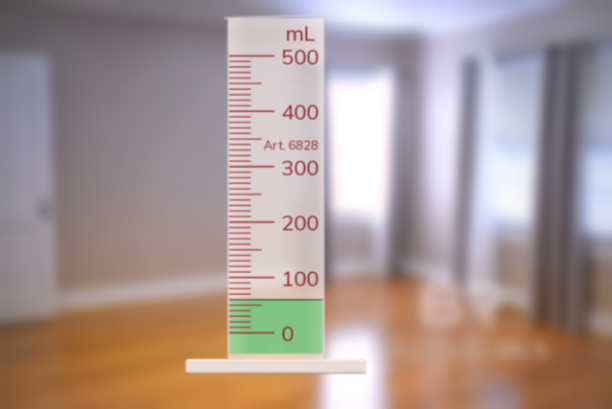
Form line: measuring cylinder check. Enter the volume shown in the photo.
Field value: 60 mL
